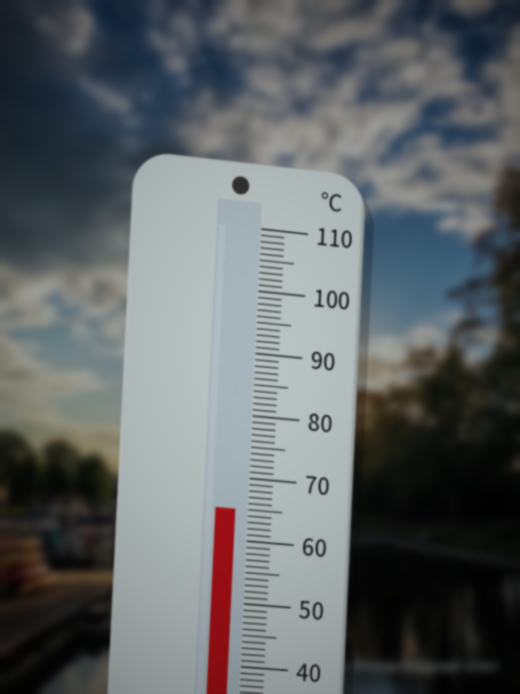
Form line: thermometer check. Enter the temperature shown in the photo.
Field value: 65 °C
